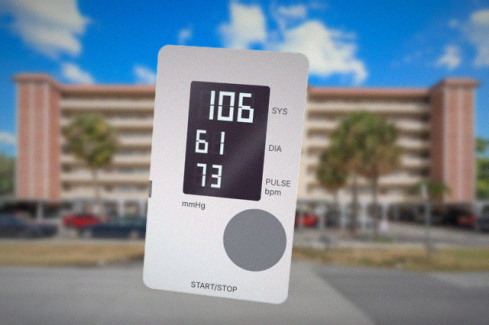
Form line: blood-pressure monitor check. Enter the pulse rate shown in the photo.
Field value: 73 bpm
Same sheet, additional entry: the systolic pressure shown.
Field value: 106 mmHg
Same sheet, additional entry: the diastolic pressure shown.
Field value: 61 mmHg
